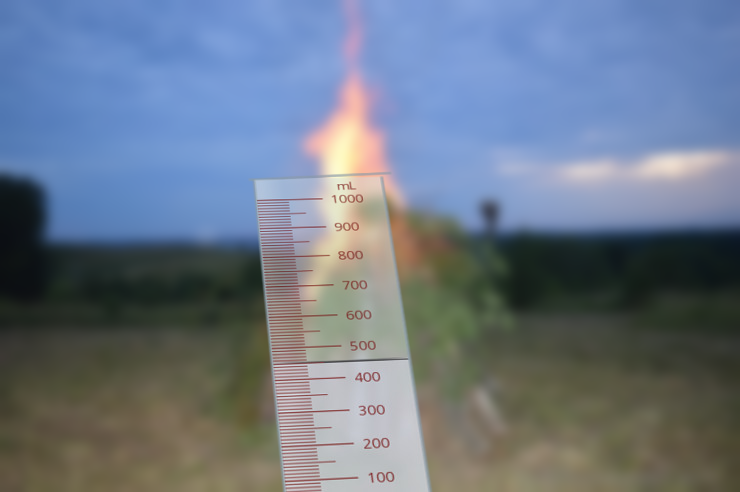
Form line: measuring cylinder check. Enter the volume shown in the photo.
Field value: 450 mL
